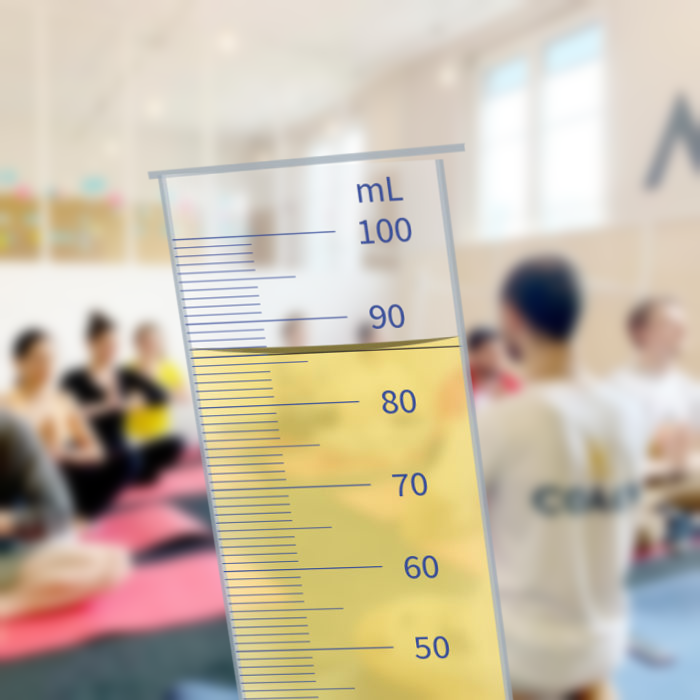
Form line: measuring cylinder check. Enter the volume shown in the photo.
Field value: 86 mL
